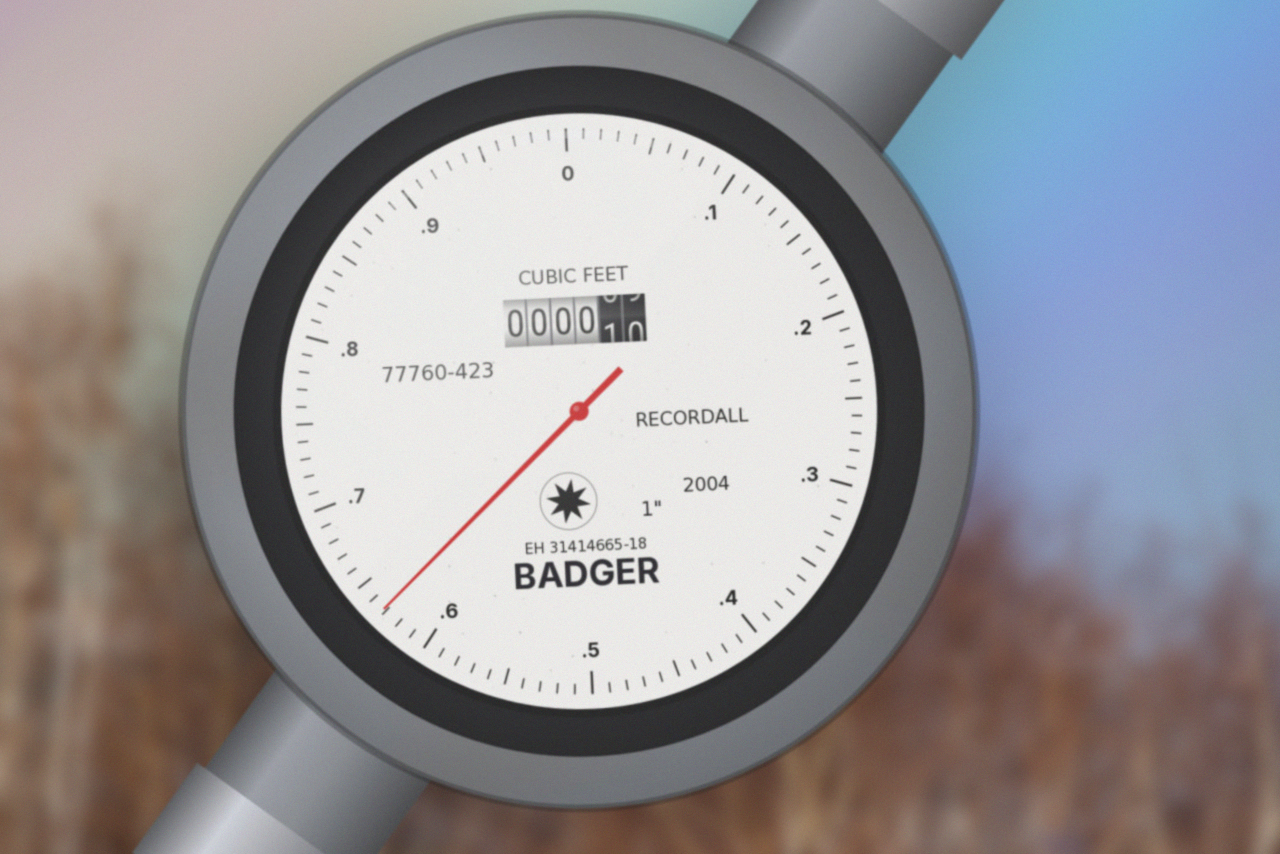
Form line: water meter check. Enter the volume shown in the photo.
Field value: 9.63 ft³
